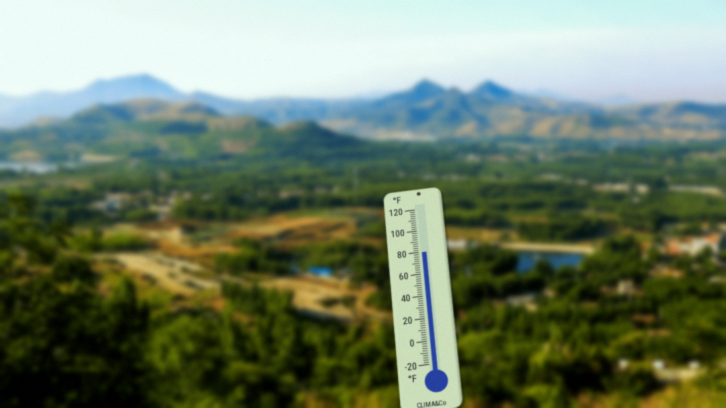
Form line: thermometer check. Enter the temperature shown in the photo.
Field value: 80 °F
